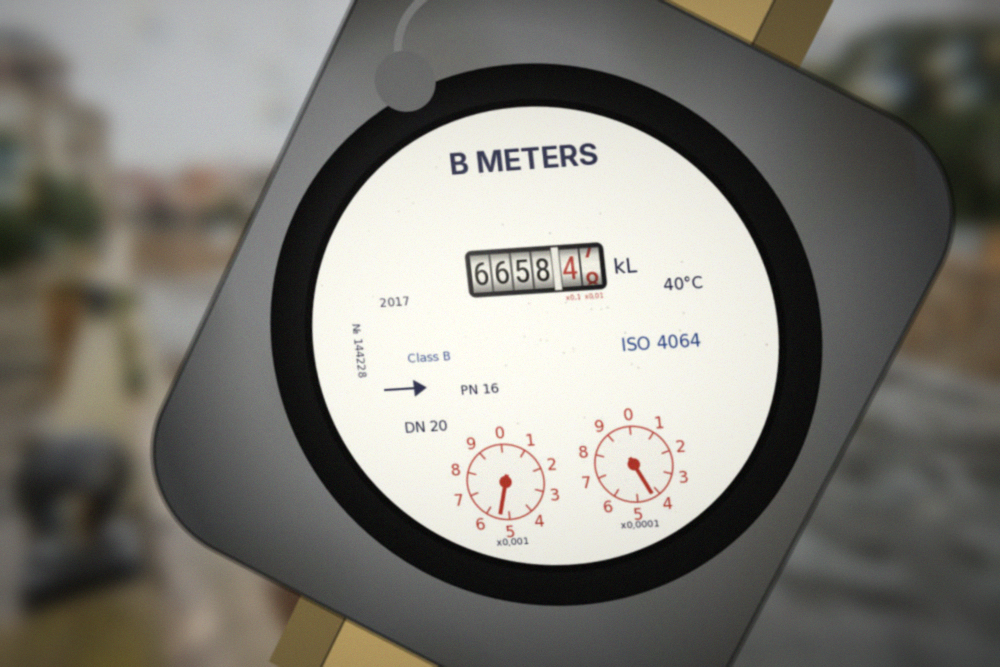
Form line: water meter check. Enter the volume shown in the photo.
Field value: 6658.4754 kL
